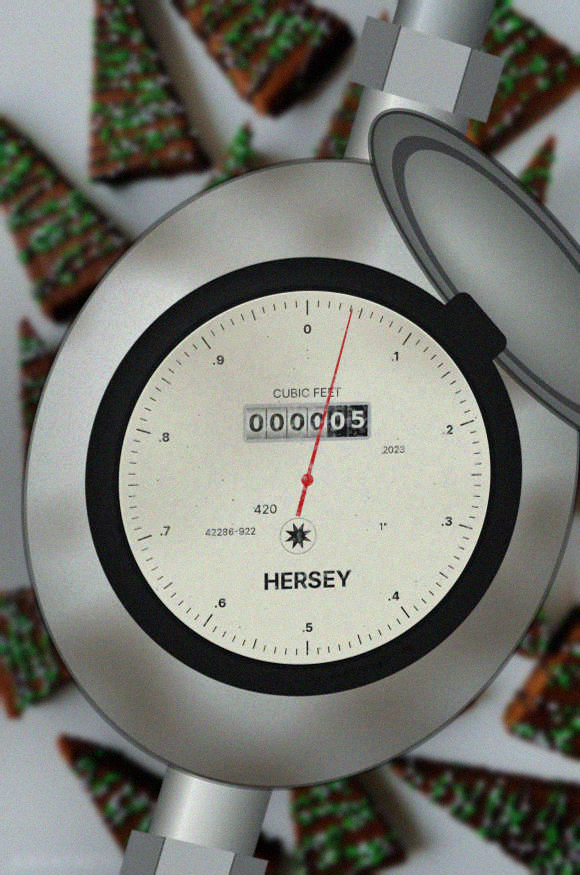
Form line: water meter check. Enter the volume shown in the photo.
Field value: 5.04 ft³
